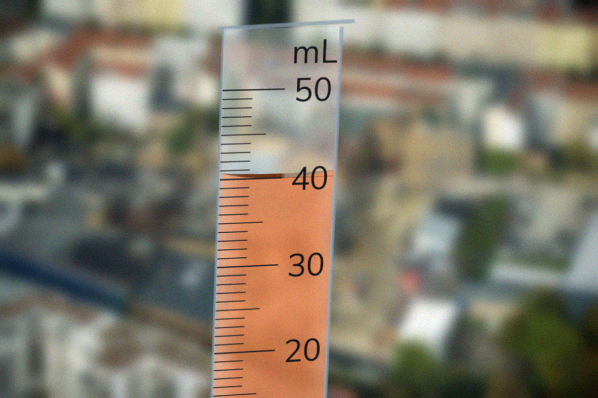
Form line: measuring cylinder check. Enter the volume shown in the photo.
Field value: 40 mL
